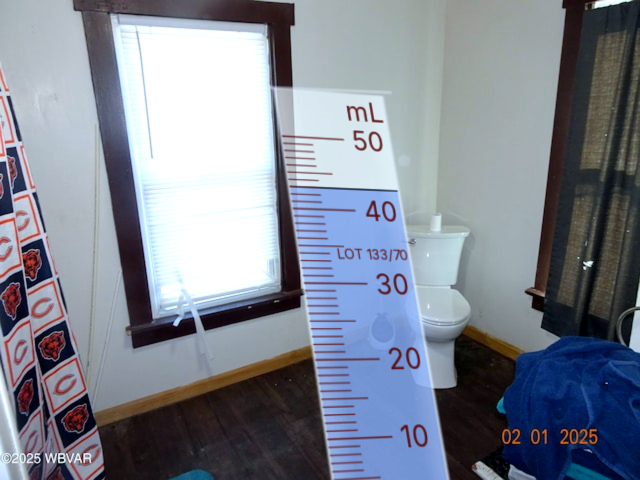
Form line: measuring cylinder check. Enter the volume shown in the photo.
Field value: 43 mL
